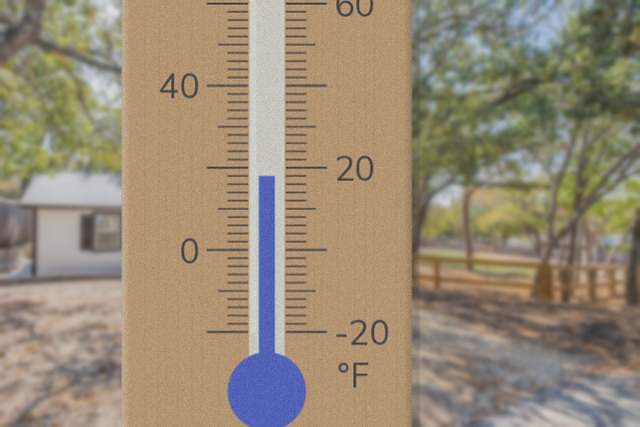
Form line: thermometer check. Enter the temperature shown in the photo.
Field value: 18 °F
